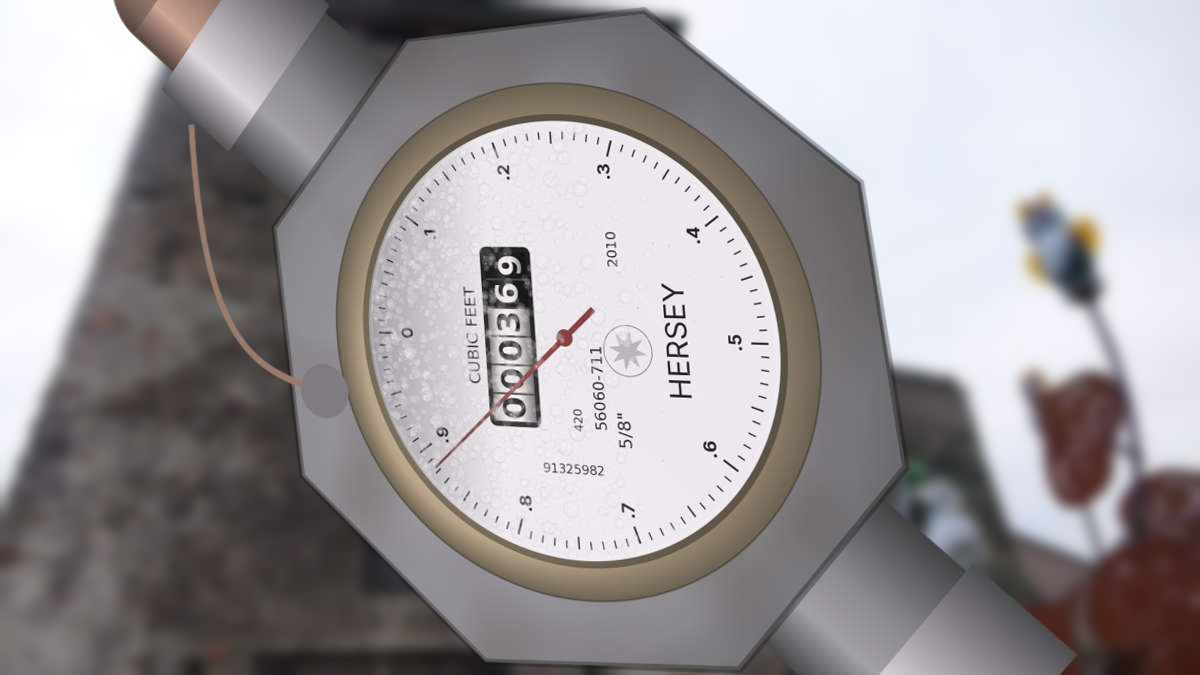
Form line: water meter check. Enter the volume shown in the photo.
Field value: 368.88 ft³
